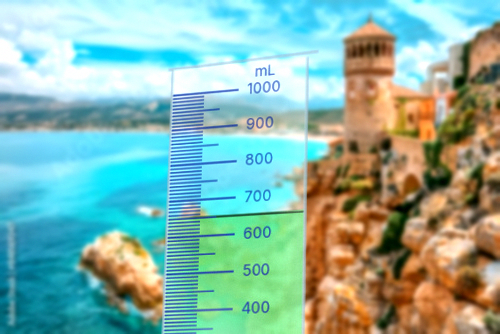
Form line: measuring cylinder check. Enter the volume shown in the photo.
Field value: 650 mL
